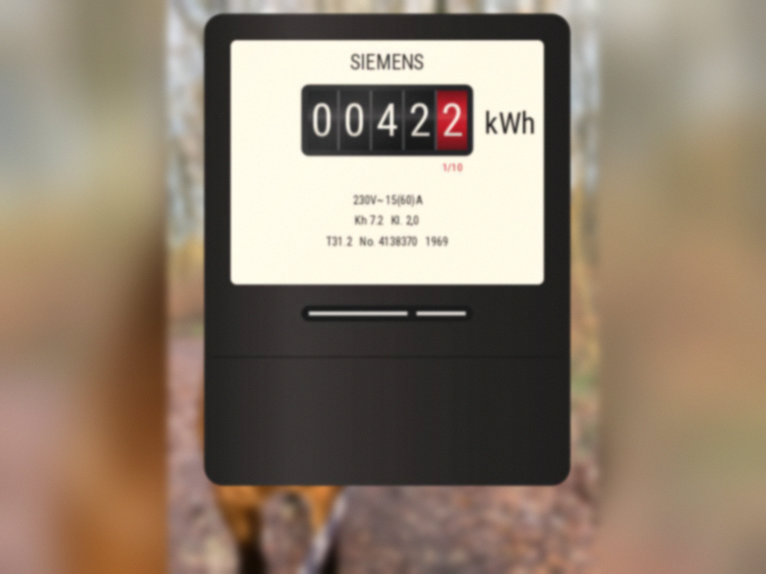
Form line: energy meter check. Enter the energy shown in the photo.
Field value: 42.2 kWh
